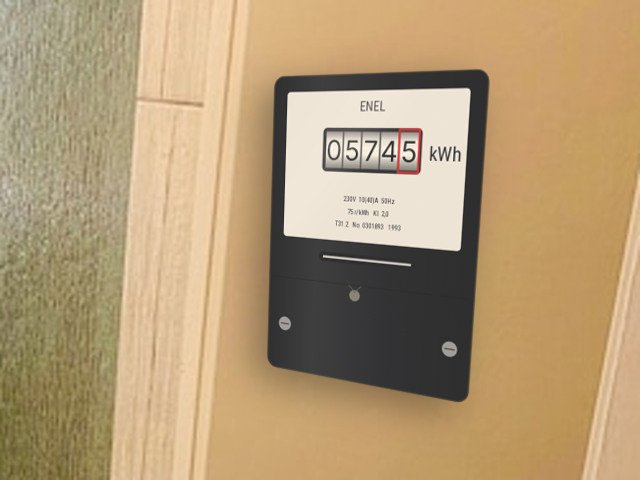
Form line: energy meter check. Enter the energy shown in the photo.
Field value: 574.5 kWh
